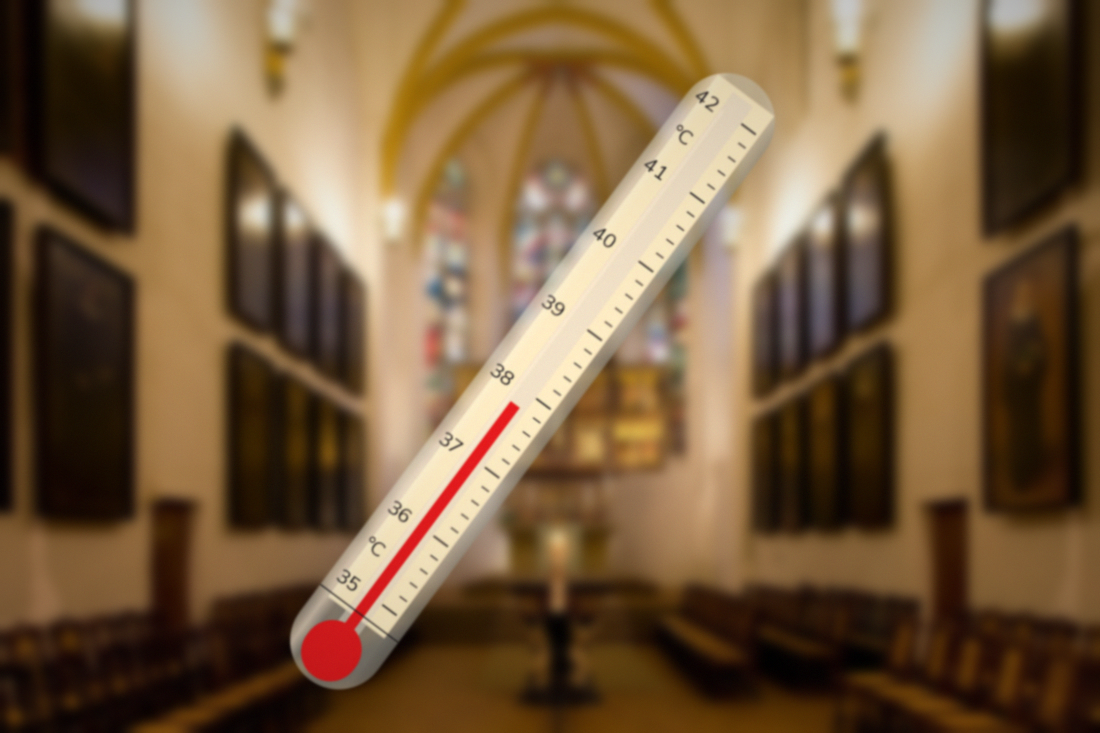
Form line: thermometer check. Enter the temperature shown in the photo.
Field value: 37.8 °C
